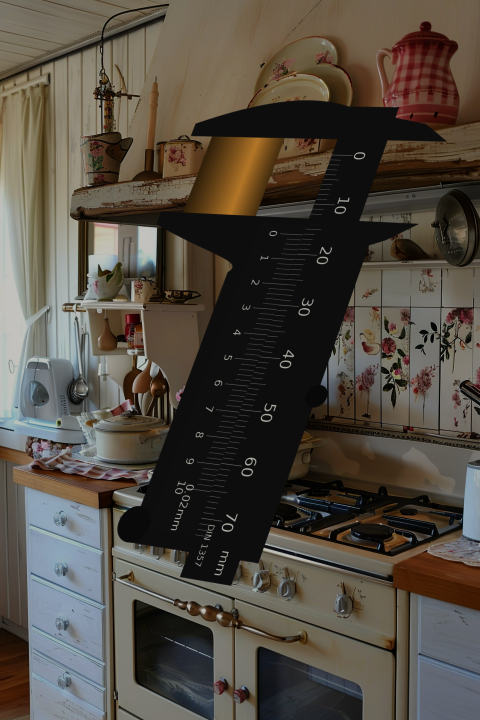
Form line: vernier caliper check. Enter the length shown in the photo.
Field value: 16.2 mm
